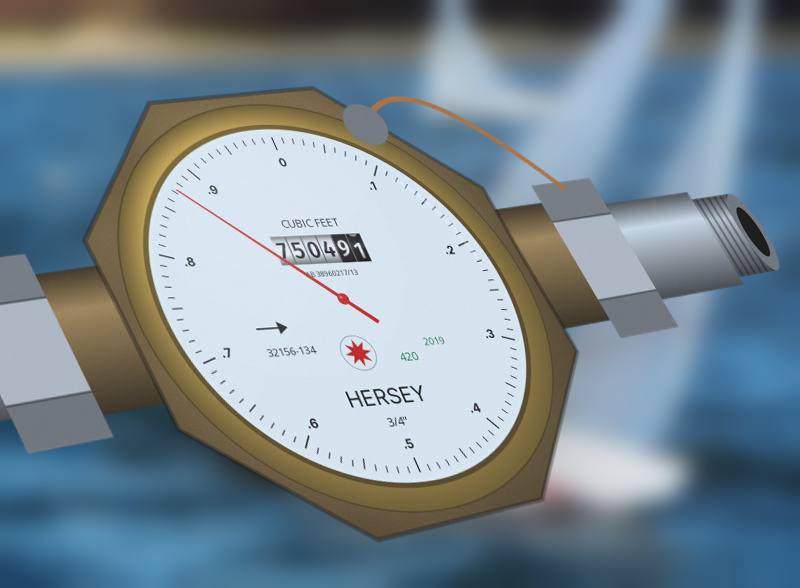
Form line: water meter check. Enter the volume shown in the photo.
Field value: 750490.87 ft³
